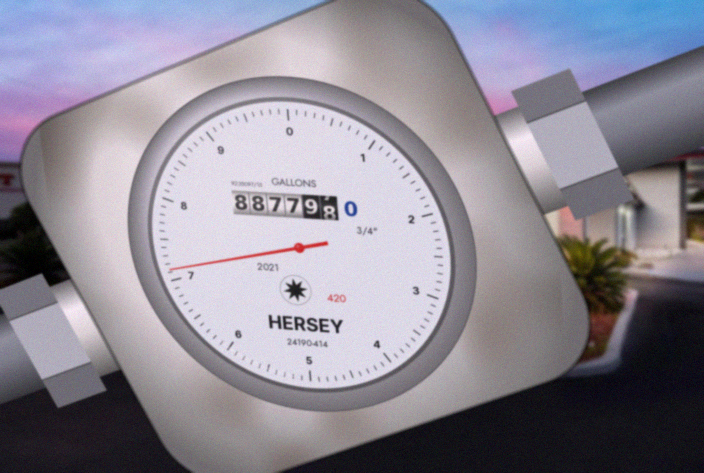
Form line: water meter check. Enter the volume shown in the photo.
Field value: 8877977.1 gal
